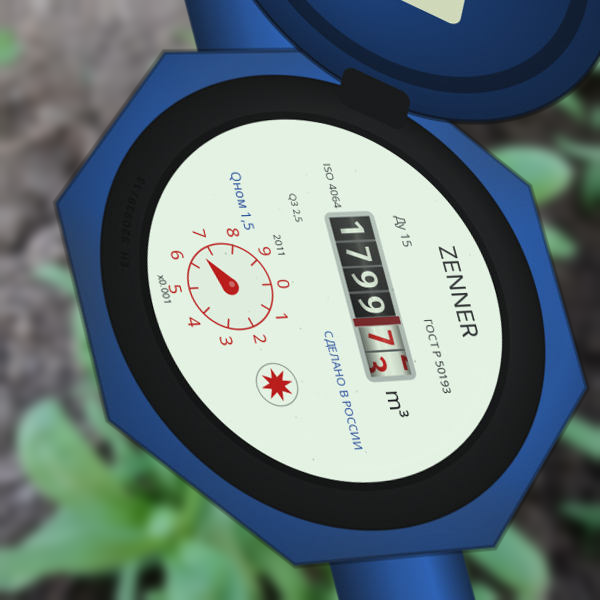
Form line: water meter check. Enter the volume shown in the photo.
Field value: 1799.726 m³
